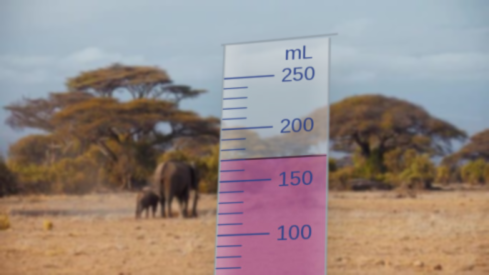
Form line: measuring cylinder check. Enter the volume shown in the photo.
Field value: 170 mL
